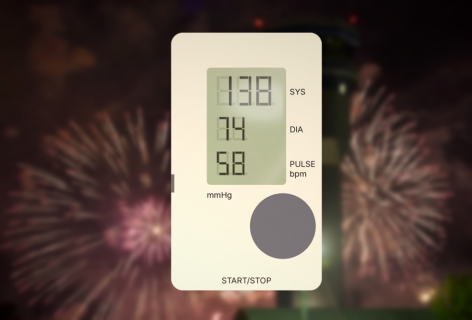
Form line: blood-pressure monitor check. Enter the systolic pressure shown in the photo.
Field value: 138 mmHg
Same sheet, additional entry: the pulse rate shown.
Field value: 58 bpm
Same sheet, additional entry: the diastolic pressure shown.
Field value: 74 mmHg
